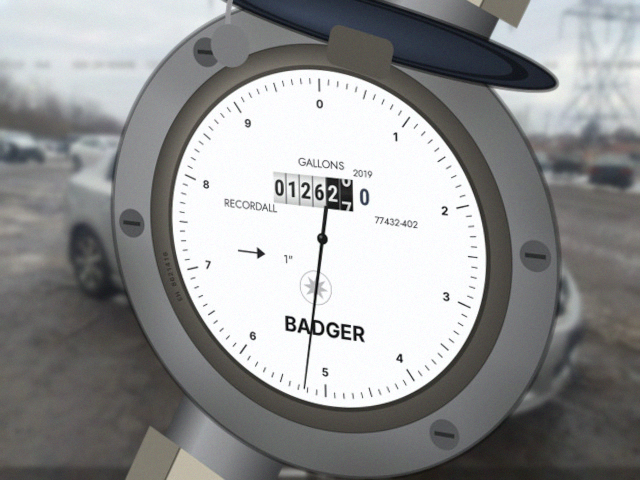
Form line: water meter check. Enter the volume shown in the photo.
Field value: 126265.2 gal
